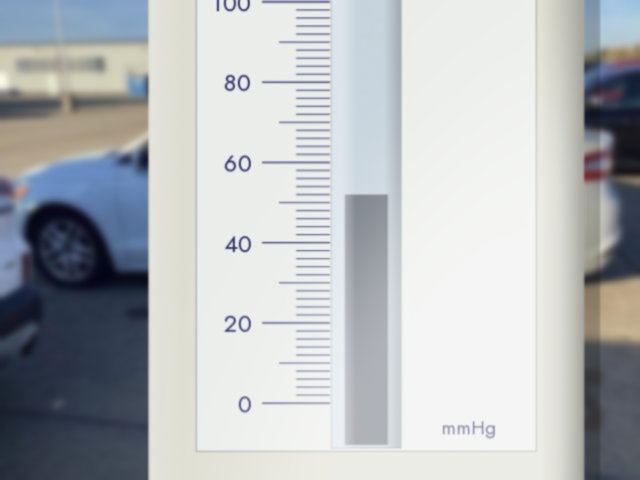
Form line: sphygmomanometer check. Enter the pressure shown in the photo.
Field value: 52 mmHg
